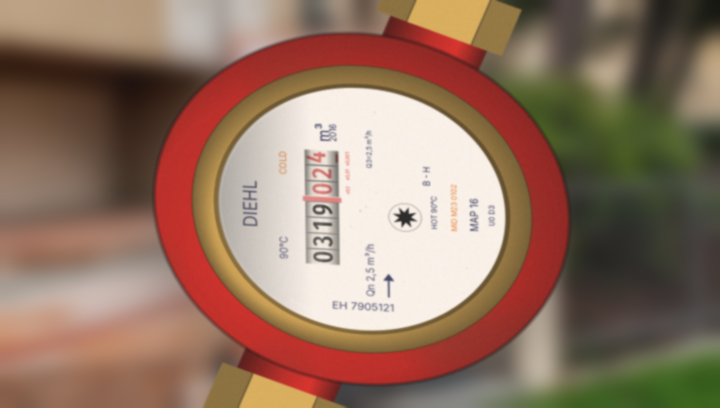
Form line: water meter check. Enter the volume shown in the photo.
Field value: 319.024 m³
